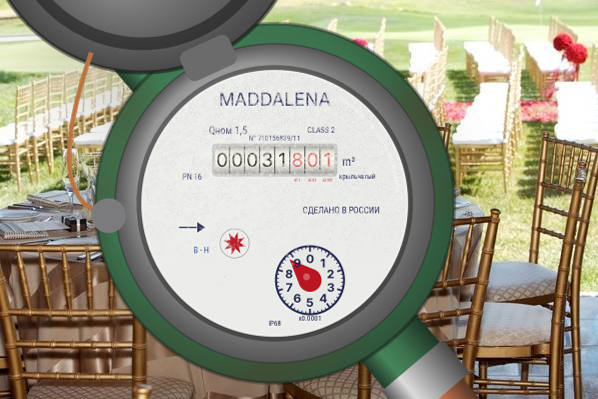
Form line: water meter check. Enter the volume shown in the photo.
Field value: 31.8018 m³
